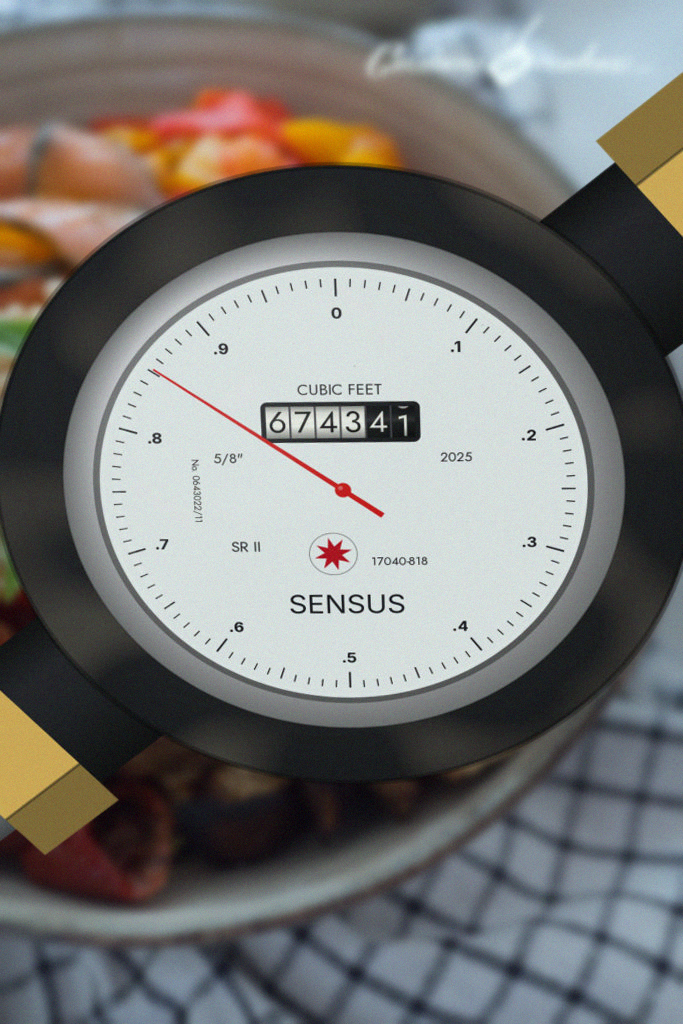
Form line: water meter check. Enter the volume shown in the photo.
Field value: 674340.85 ft³
